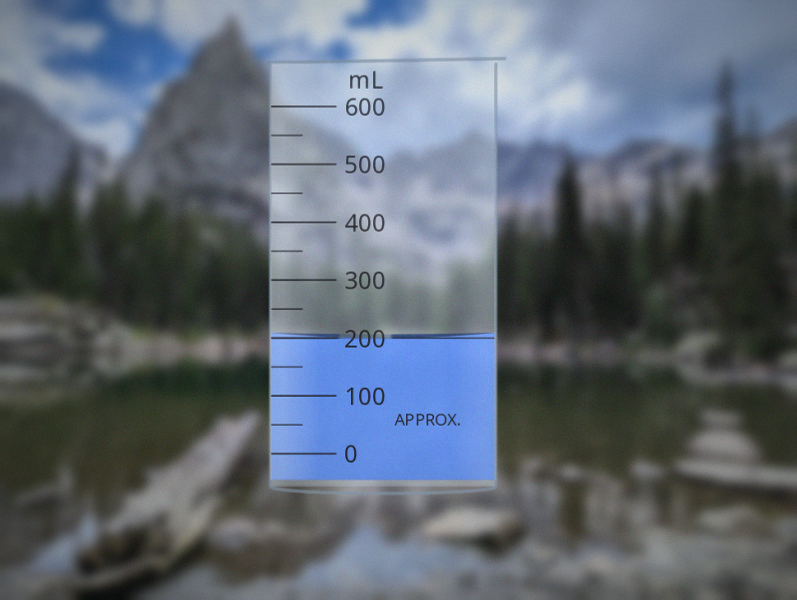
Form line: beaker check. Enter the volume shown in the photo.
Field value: 200 mL
